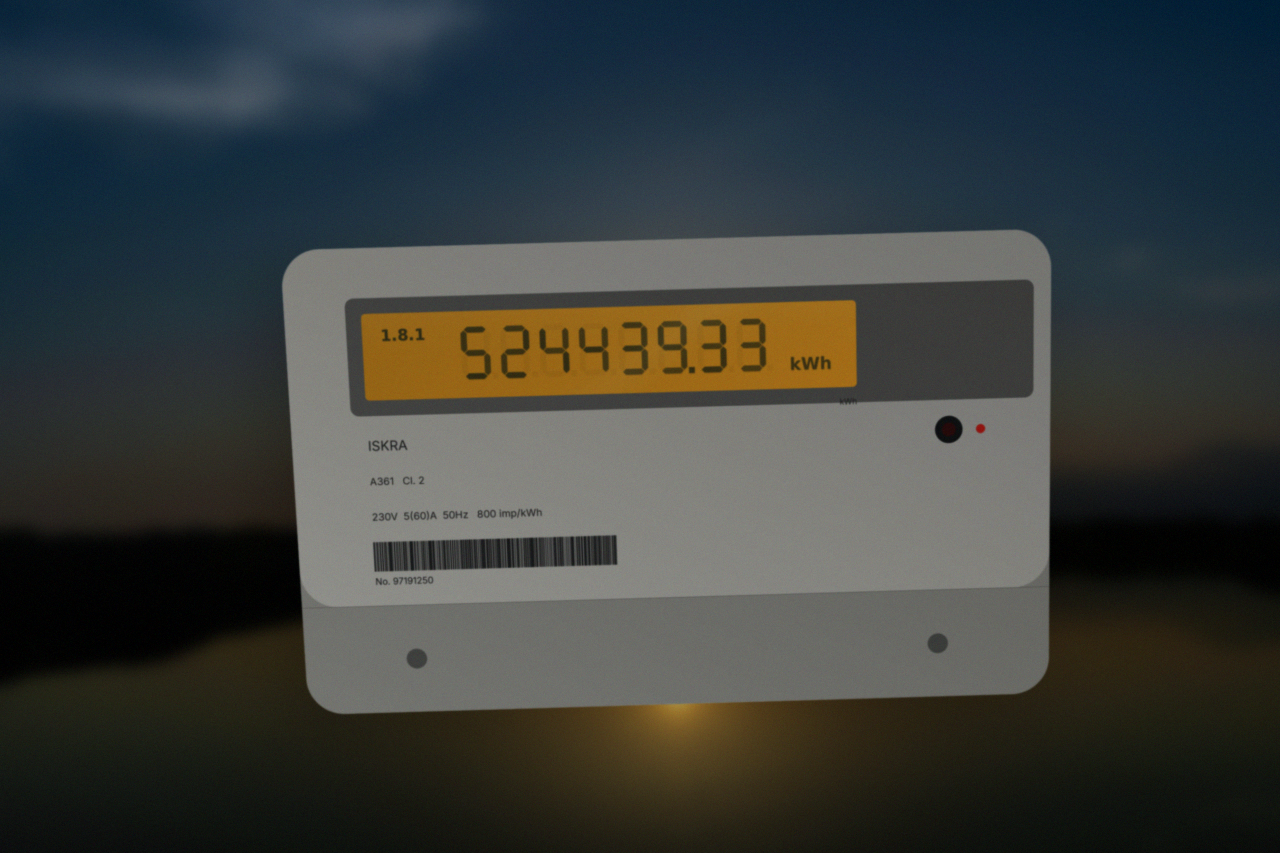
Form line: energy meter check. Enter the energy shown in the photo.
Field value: 524439.33 kWh
